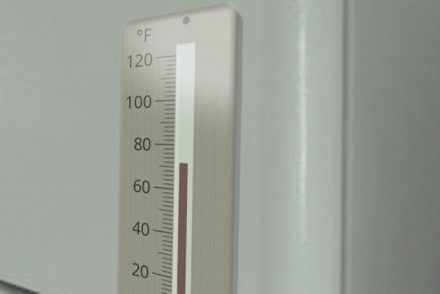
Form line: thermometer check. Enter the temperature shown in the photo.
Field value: 72 °F
